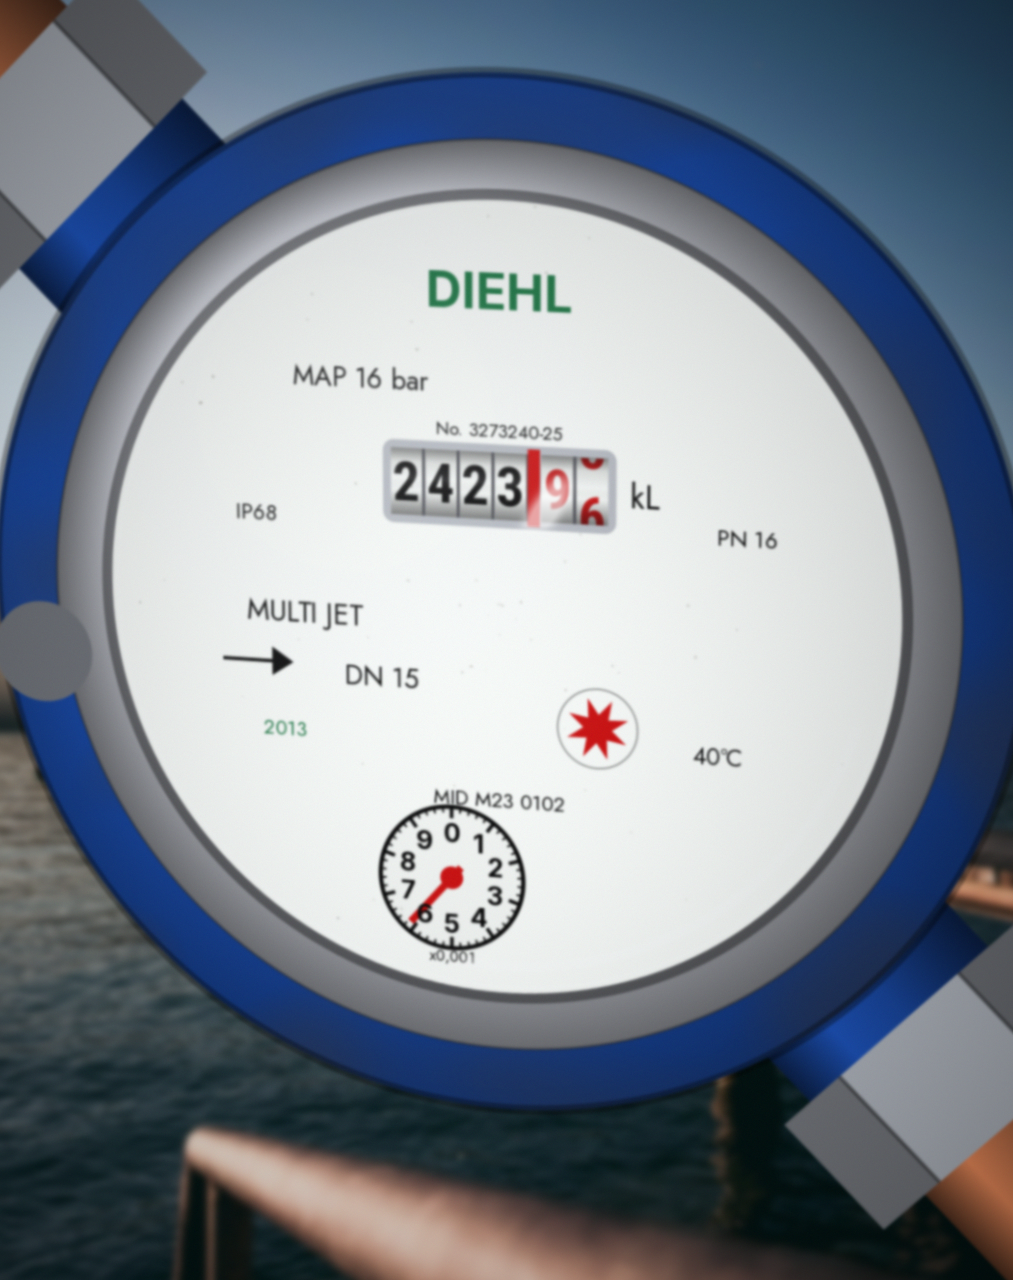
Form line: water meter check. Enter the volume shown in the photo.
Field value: 2423.956 kL
